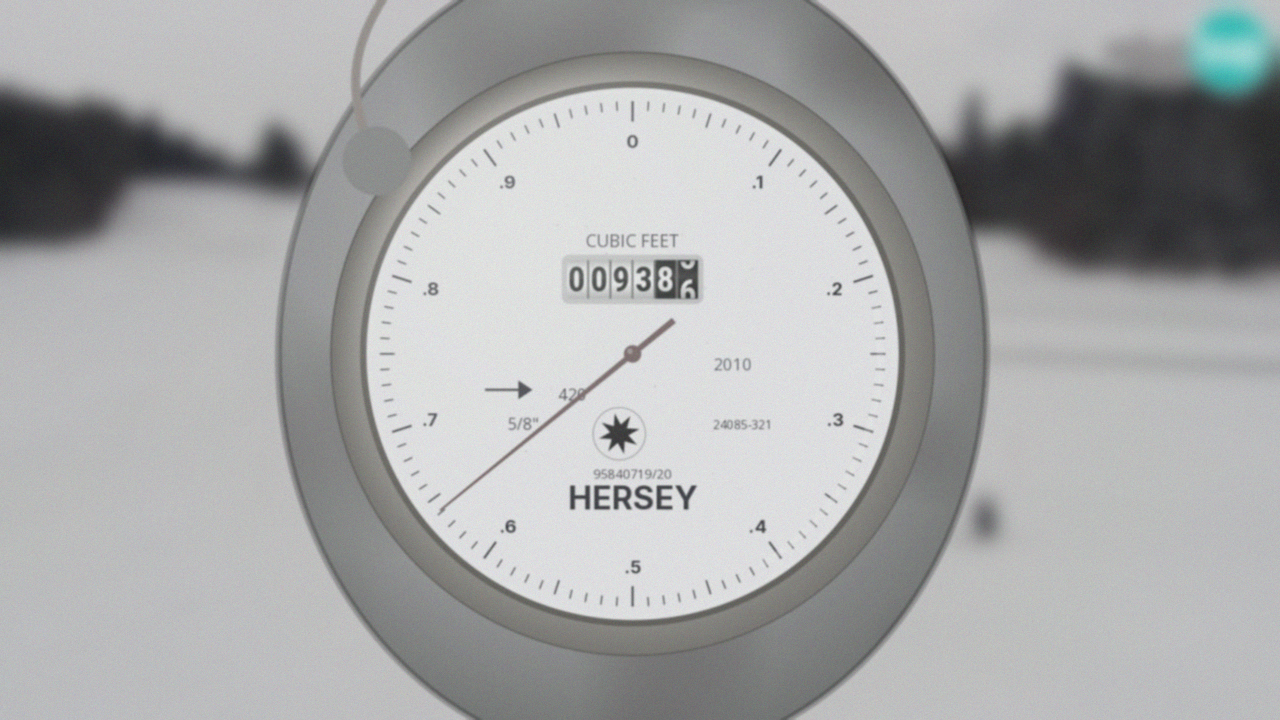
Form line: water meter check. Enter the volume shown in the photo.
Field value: 9385.64 ft³
